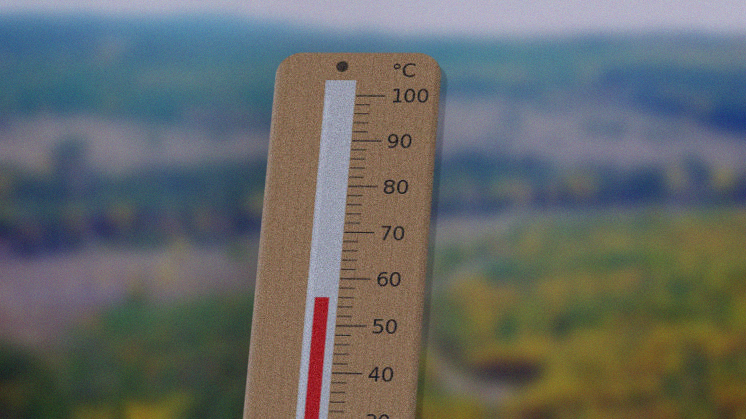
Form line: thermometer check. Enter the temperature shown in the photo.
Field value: 56 °C
